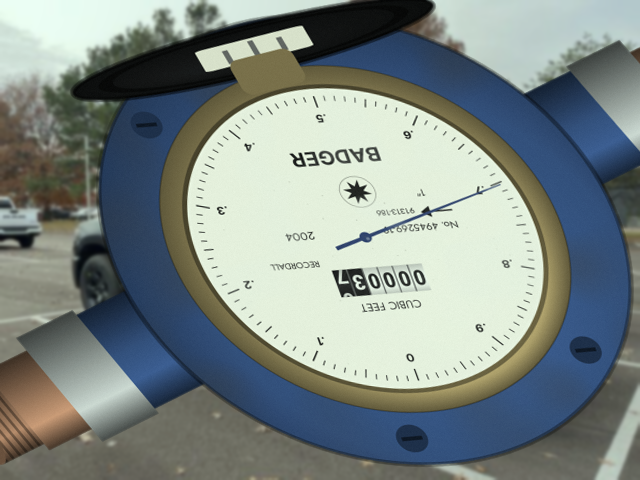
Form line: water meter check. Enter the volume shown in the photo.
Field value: 36.70 ft³
